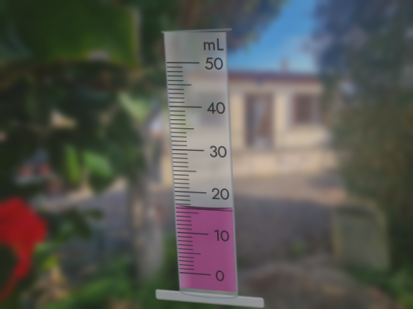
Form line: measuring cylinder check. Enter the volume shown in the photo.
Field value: 16 mL
